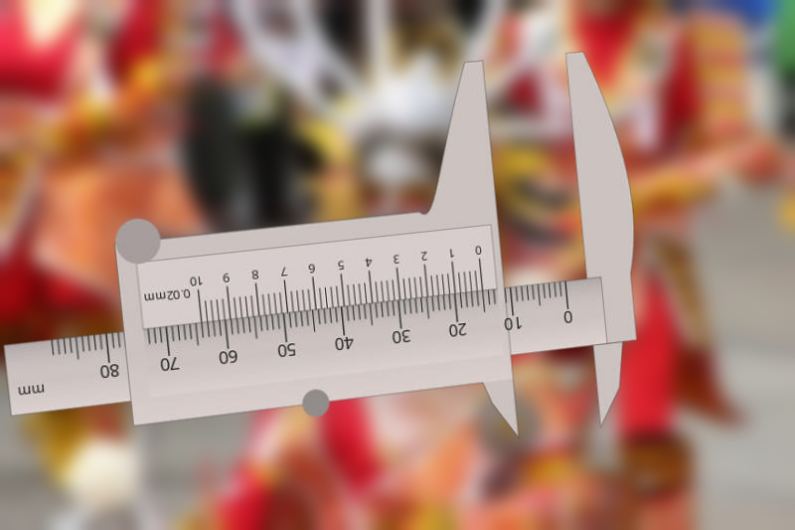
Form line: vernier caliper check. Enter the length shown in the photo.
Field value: 15.0 mm
